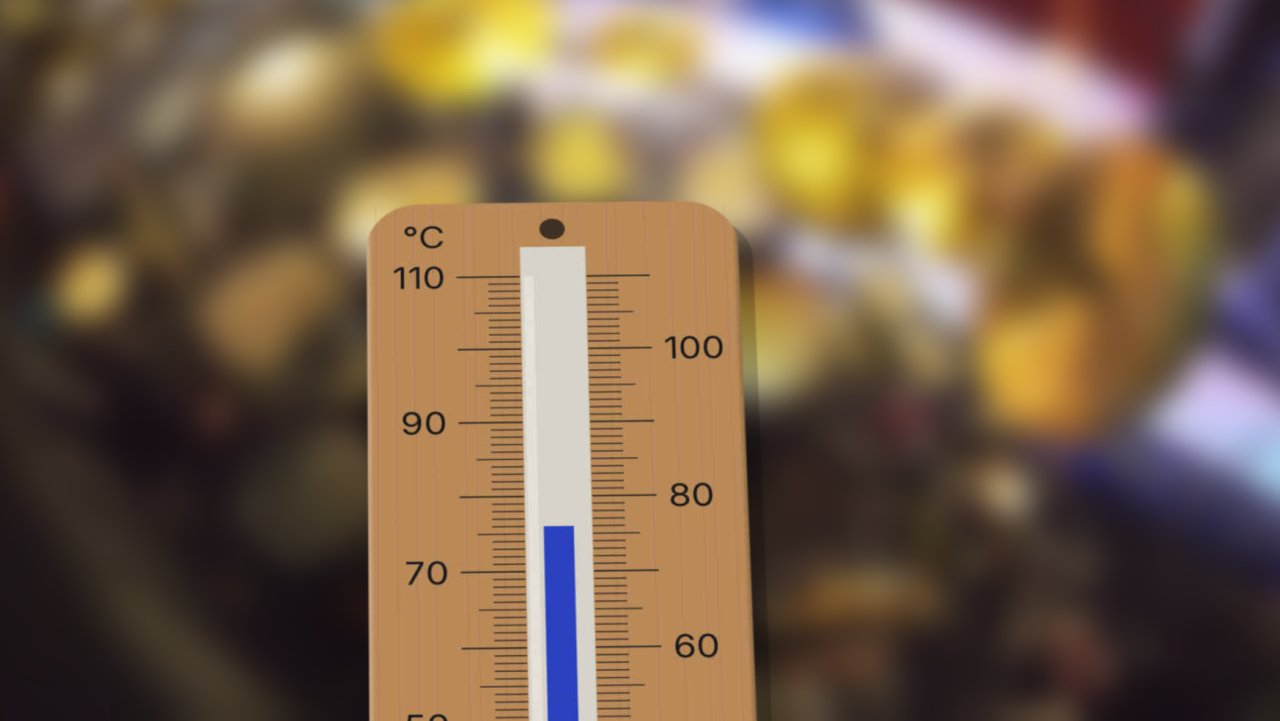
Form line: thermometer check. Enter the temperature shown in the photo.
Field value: 76 °C
